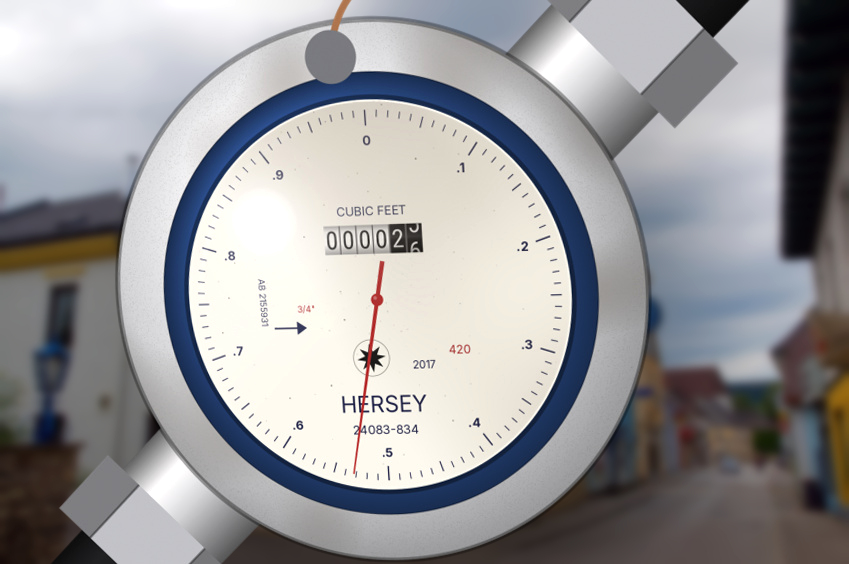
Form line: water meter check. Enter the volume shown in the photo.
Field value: 25.53 ft³
